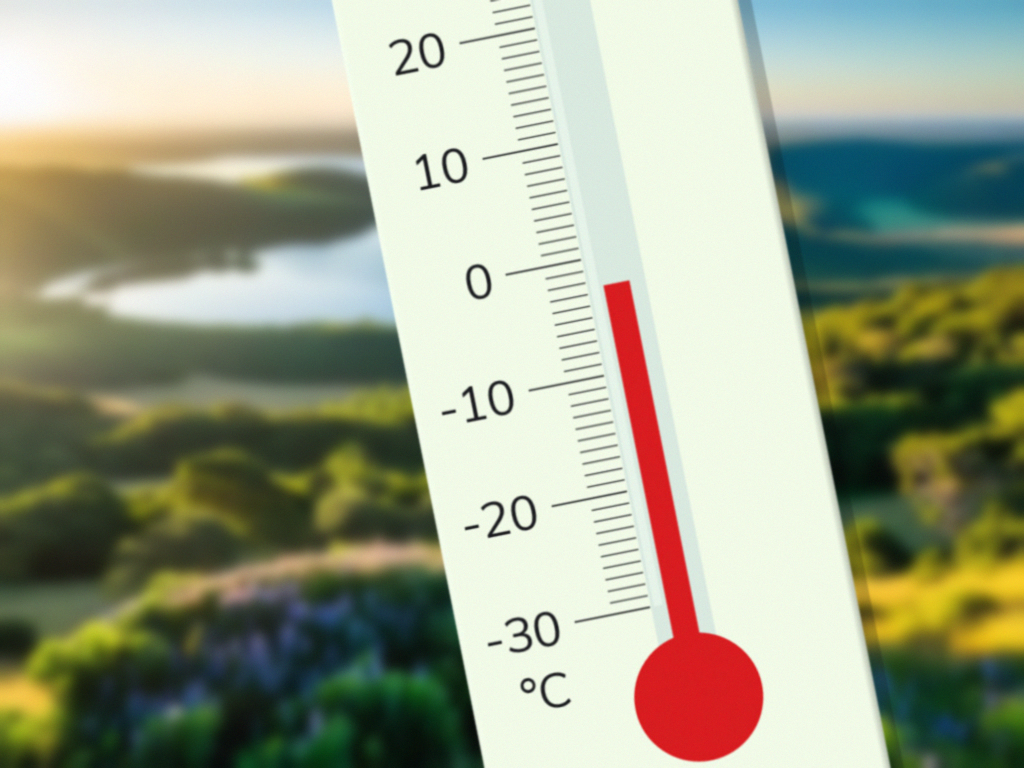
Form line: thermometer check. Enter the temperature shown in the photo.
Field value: -2.5 °C
